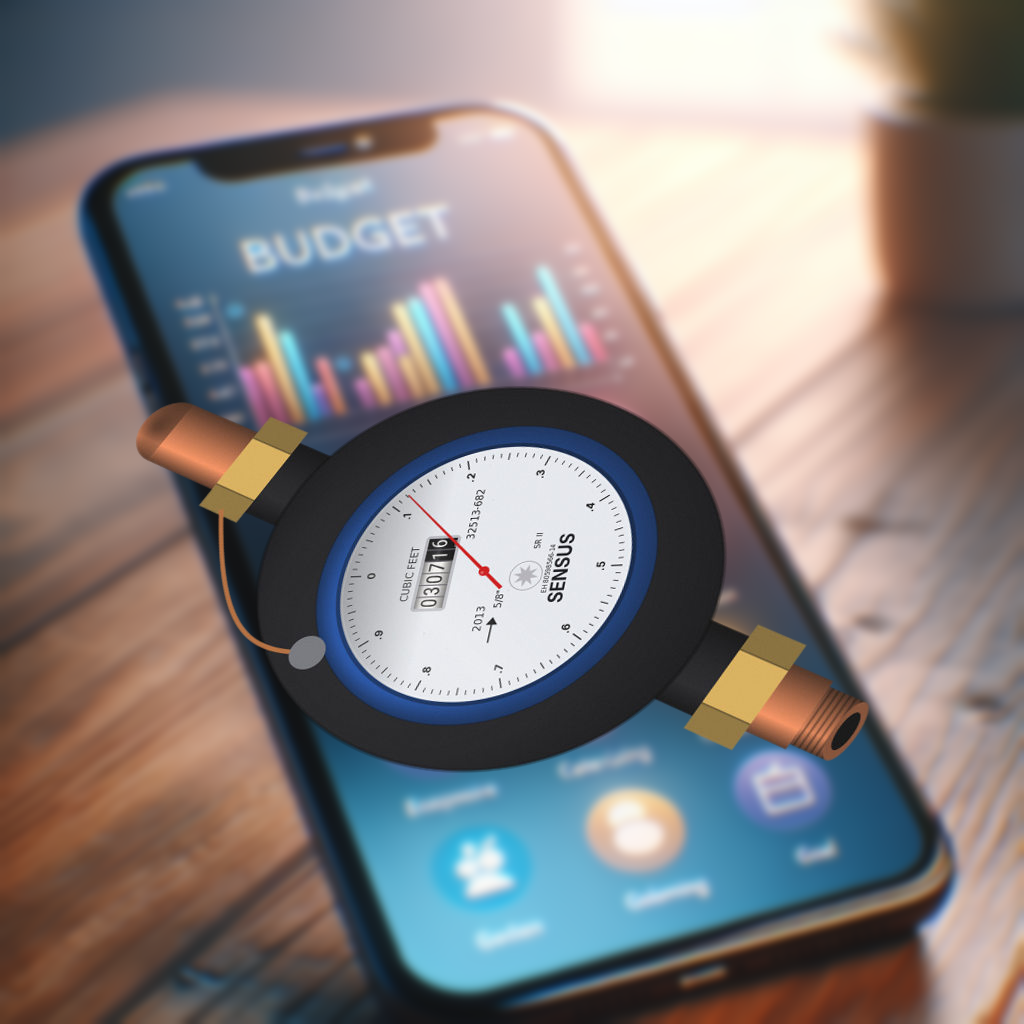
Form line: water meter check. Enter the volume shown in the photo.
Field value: 30716.12 ft³
